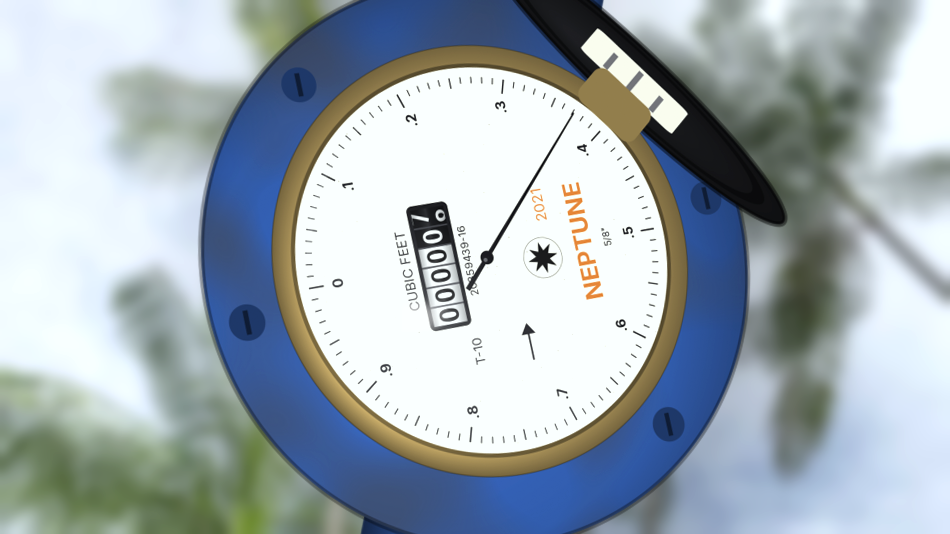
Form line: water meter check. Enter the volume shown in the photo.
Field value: 7.37 ft³
